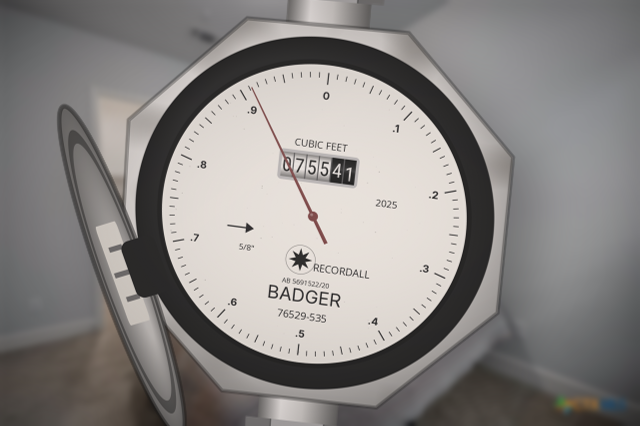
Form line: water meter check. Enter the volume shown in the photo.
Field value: 75540.91 ft³
